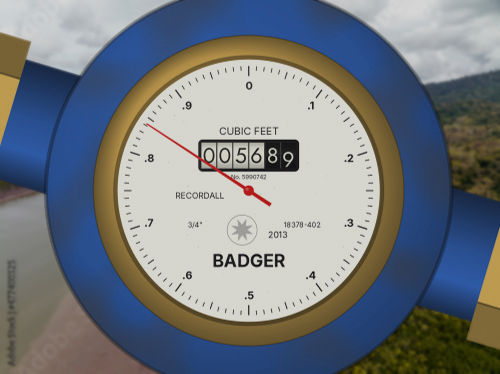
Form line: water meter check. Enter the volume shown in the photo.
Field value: 5688.84 ft³
